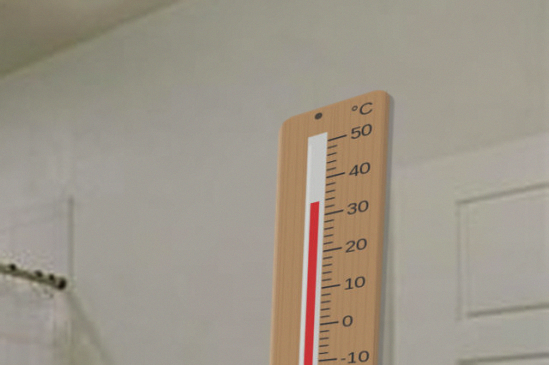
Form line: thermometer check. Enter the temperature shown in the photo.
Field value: 34 °C
